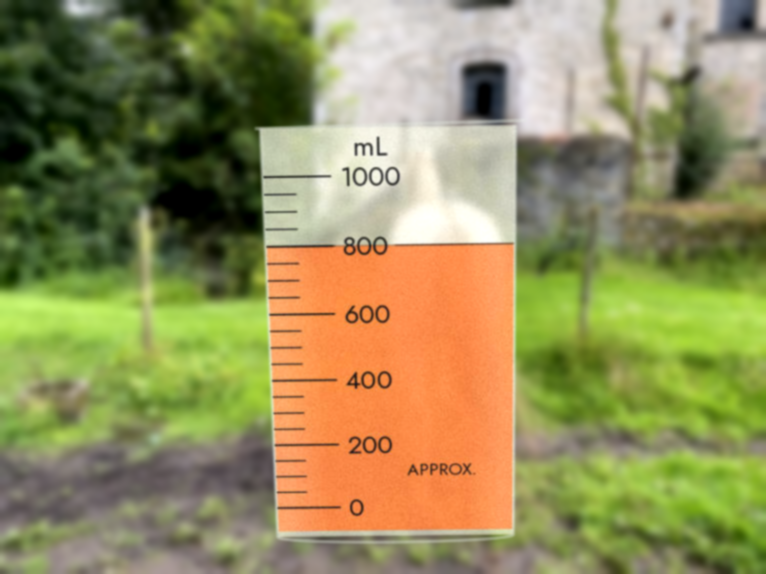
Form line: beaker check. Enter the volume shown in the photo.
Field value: 800 mL
